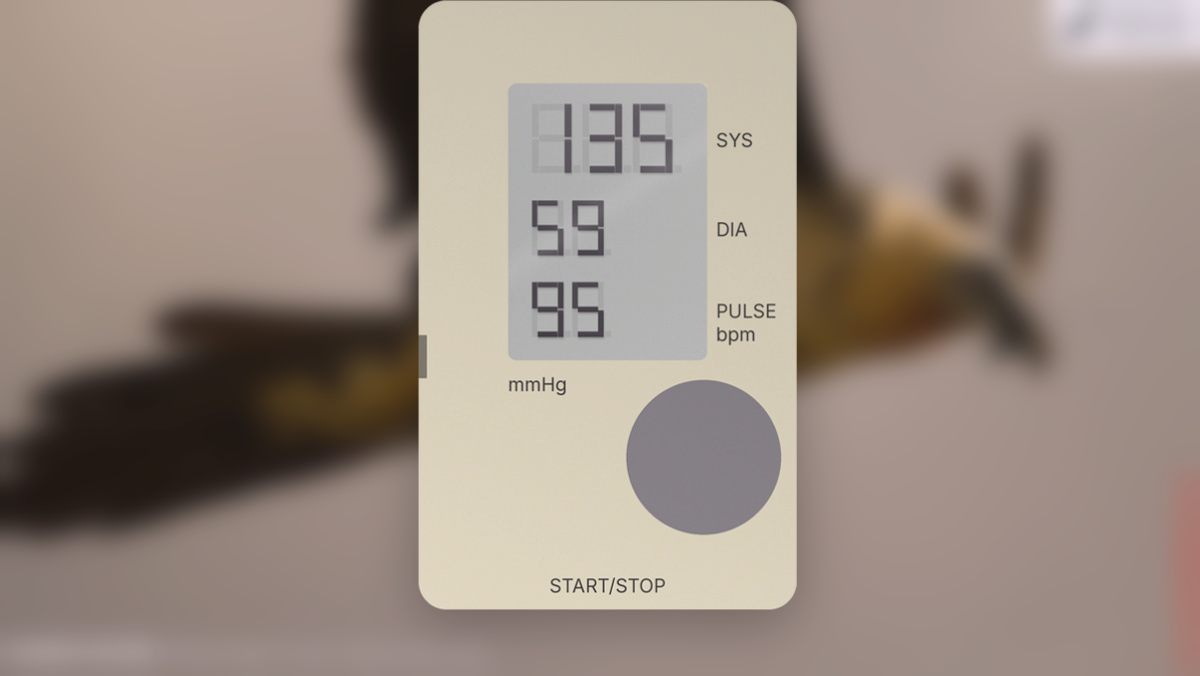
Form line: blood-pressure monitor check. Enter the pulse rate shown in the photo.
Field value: 95 bpm
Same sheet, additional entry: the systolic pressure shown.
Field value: 135 mmHg
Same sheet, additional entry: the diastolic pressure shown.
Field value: 59 mmHg
